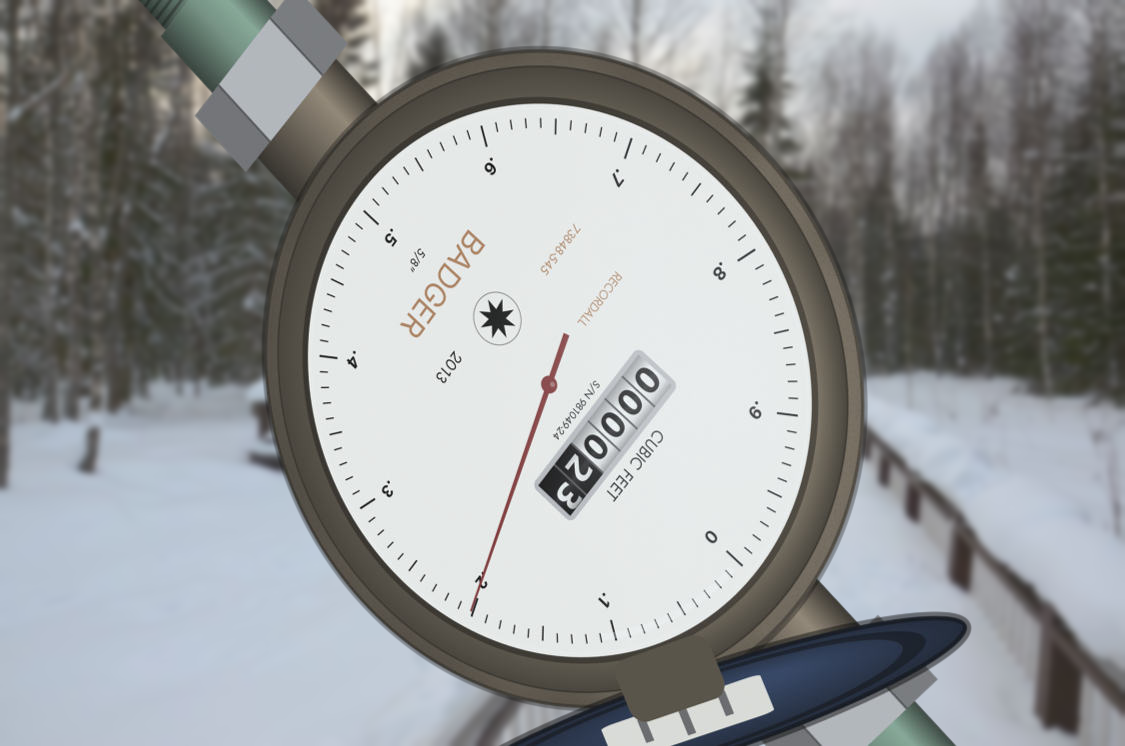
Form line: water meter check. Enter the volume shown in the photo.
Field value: 23.20 ft³
